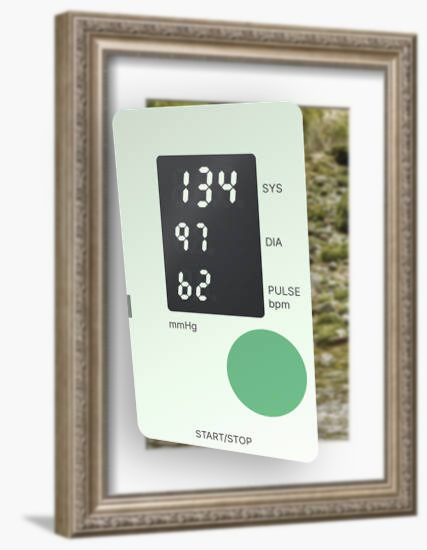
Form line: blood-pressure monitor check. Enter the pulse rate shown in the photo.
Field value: 62 bpm
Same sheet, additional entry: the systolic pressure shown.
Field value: 134 mmHg
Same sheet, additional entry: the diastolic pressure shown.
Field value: 97 mmHg
